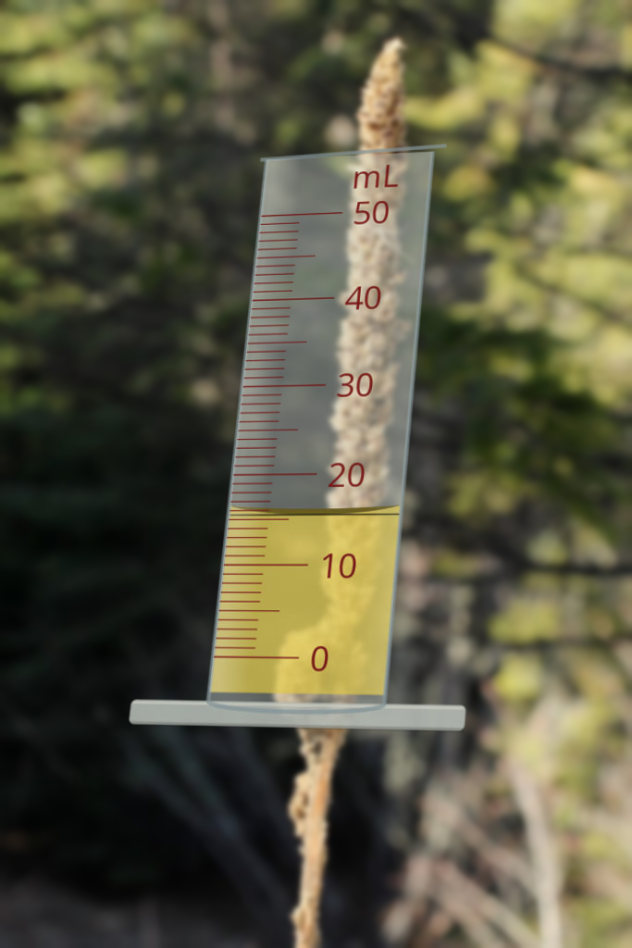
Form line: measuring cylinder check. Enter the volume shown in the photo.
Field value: 15.5 mL
